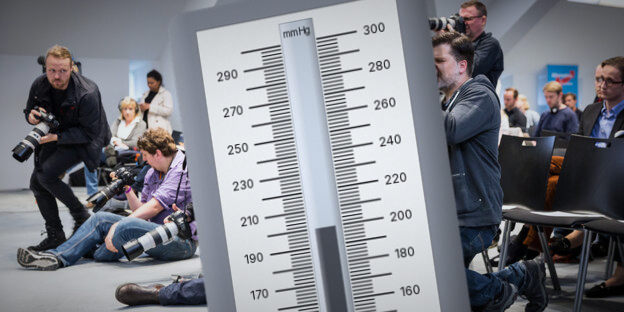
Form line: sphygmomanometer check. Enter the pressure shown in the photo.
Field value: 200 mmHg
